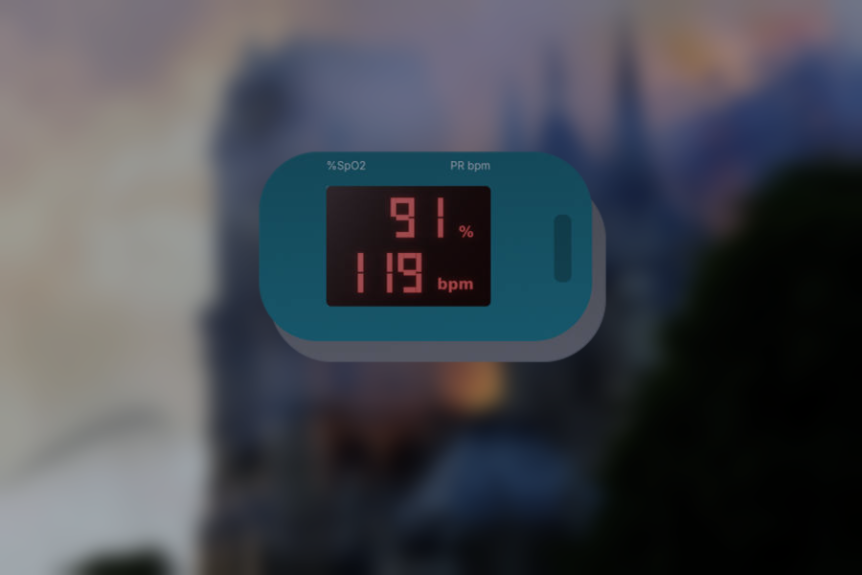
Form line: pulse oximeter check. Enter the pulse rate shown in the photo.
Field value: 119 bpm
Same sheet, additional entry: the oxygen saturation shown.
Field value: 91 %
